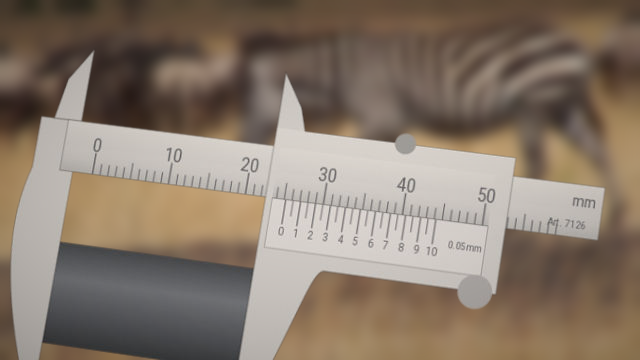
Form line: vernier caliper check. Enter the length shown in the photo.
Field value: 25.2 mm
